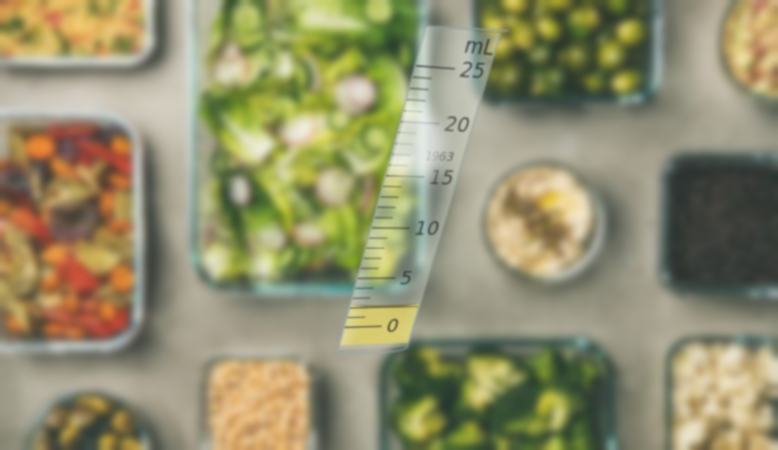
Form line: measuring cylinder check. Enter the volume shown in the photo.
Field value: 2 mL
